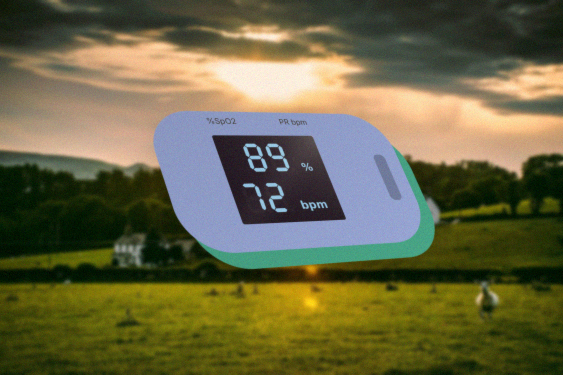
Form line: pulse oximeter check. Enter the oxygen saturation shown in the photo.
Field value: 89 %
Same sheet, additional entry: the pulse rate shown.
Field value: 72 bpm
